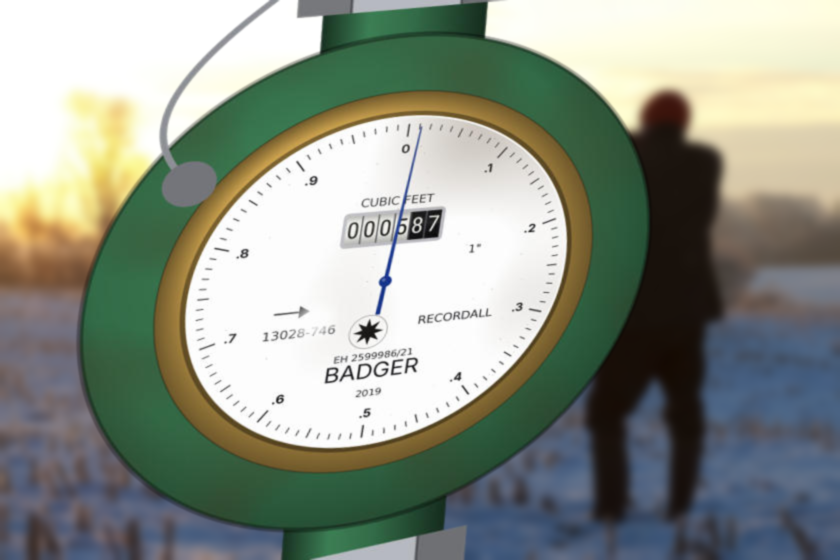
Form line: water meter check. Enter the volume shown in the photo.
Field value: 587.01 ft³
